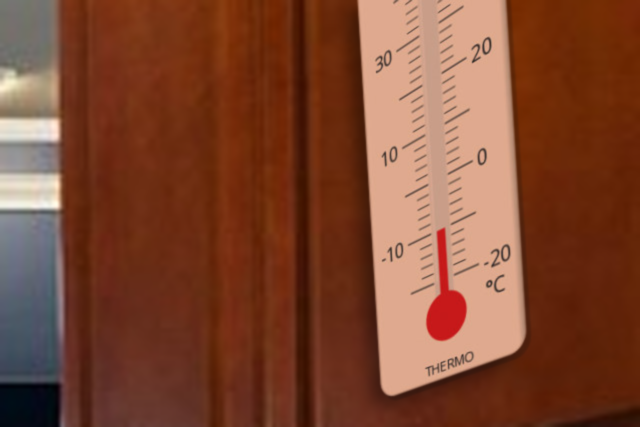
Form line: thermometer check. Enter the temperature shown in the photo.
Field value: -10 °C
